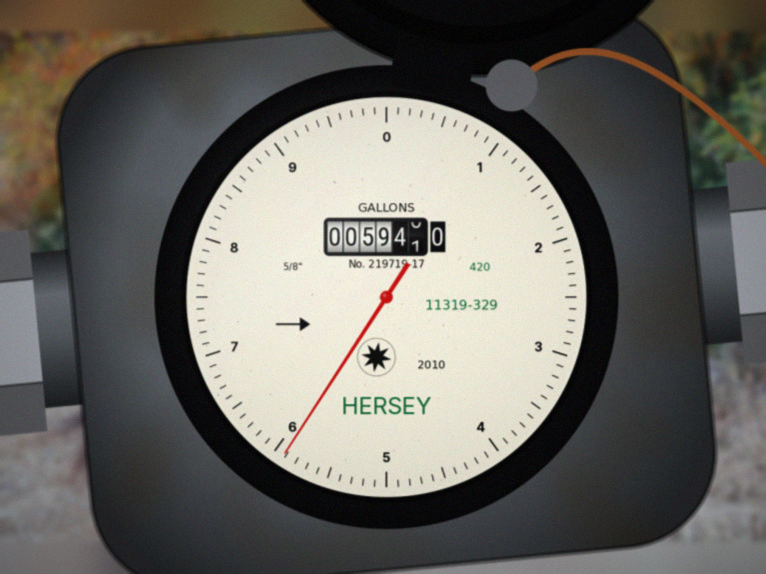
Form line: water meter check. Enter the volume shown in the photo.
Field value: 59405.9 gal
